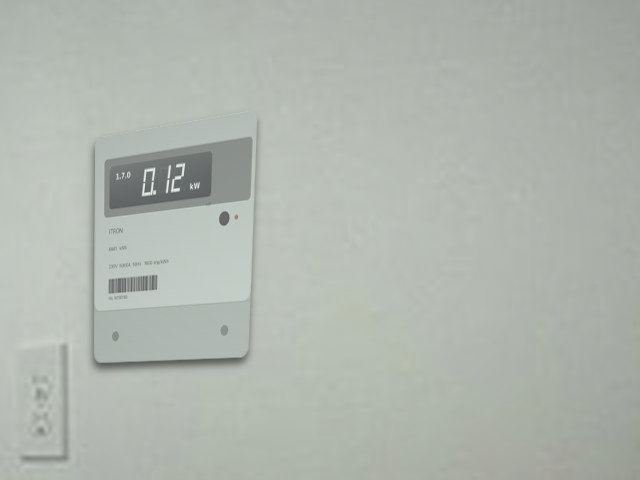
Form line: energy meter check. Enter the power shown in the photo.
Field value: 0.12 kW
